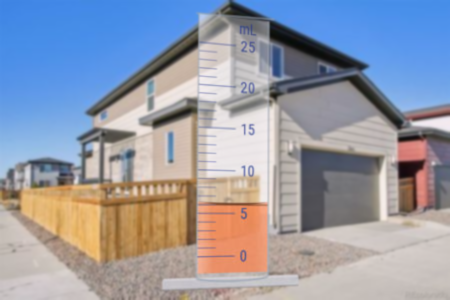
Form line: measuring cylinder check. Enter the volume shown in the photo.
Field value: 6 mL
